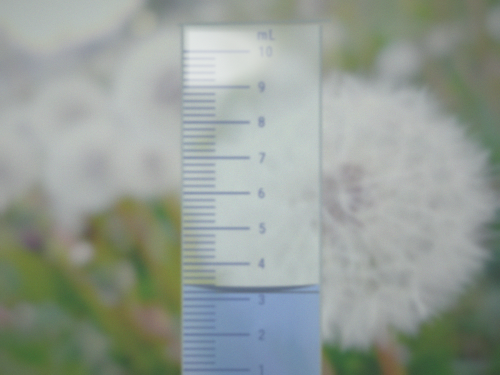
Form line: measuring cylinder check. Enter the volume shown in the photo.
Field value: 3.2 mL
